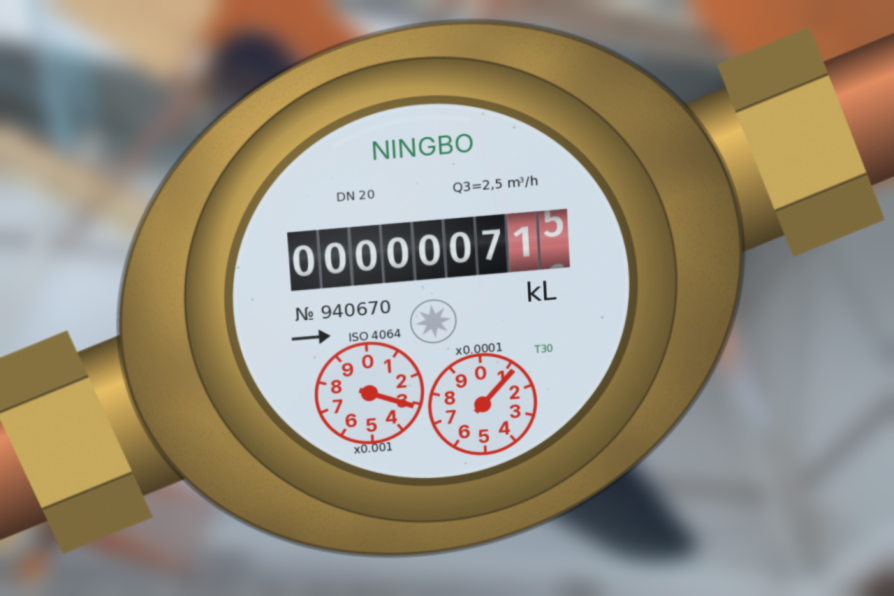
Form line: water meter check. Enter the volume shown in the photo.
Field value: 7.1531 kL
